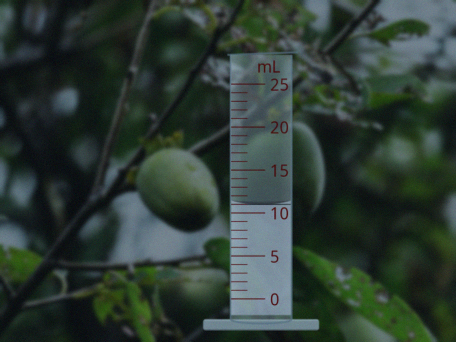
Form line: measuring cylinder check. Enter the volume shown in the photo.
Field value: 11 mL
